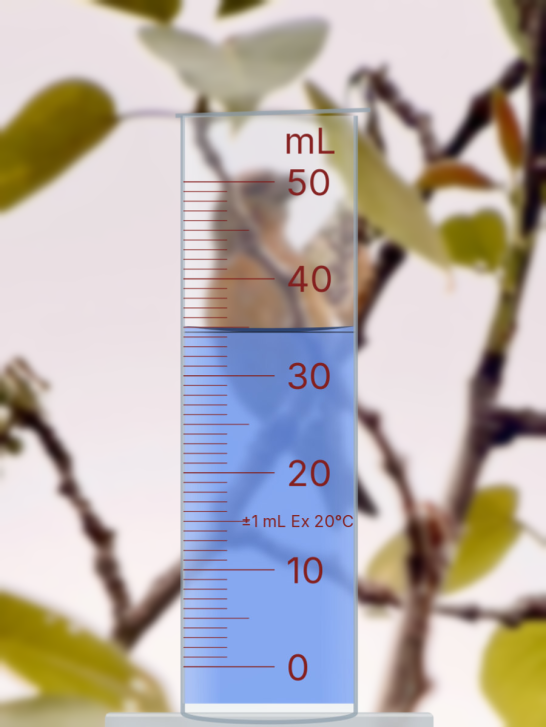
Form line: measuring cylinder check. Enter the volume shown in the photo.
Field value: 34.5 mL
